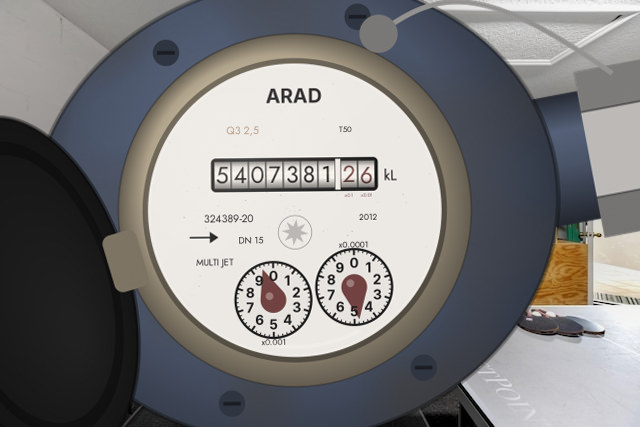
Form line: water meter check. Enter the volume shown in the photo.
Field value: 5407381.2594 kL
